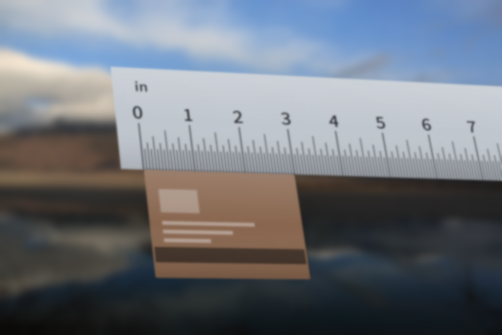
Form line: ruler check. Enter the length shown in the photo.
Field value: 3 in
